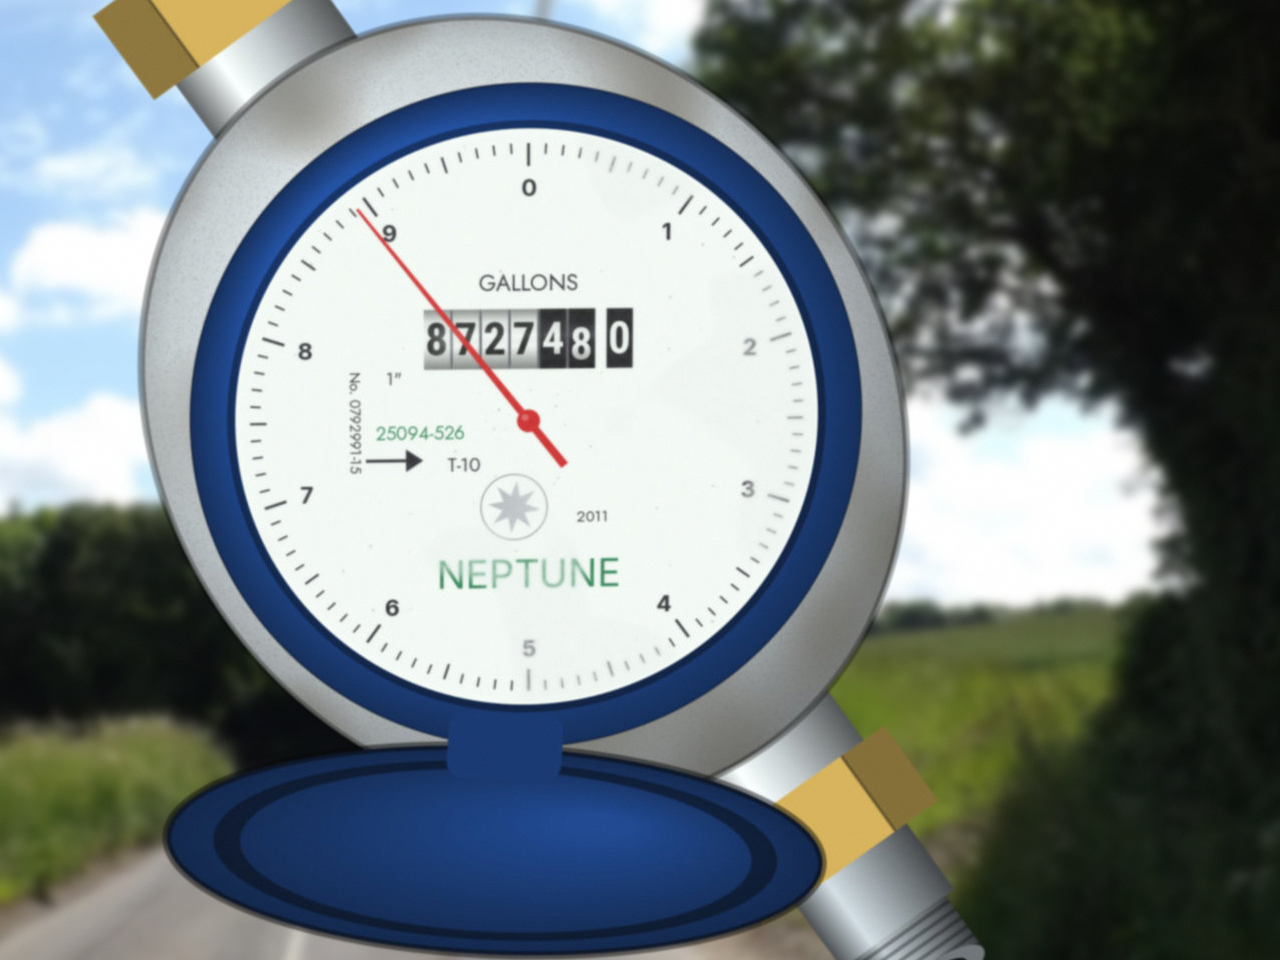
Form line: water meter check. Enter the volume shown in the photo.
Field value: 8727478.9 gal
